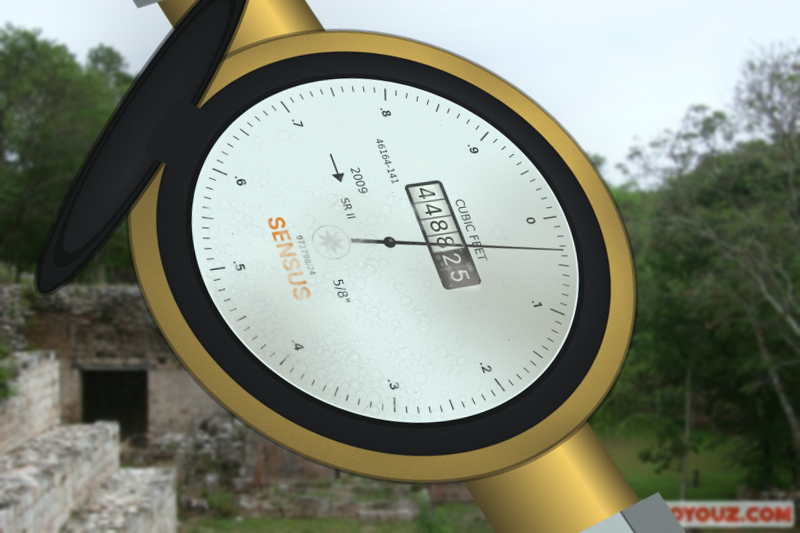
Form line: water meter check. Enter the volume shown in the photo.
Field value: 448825.03 ft³
